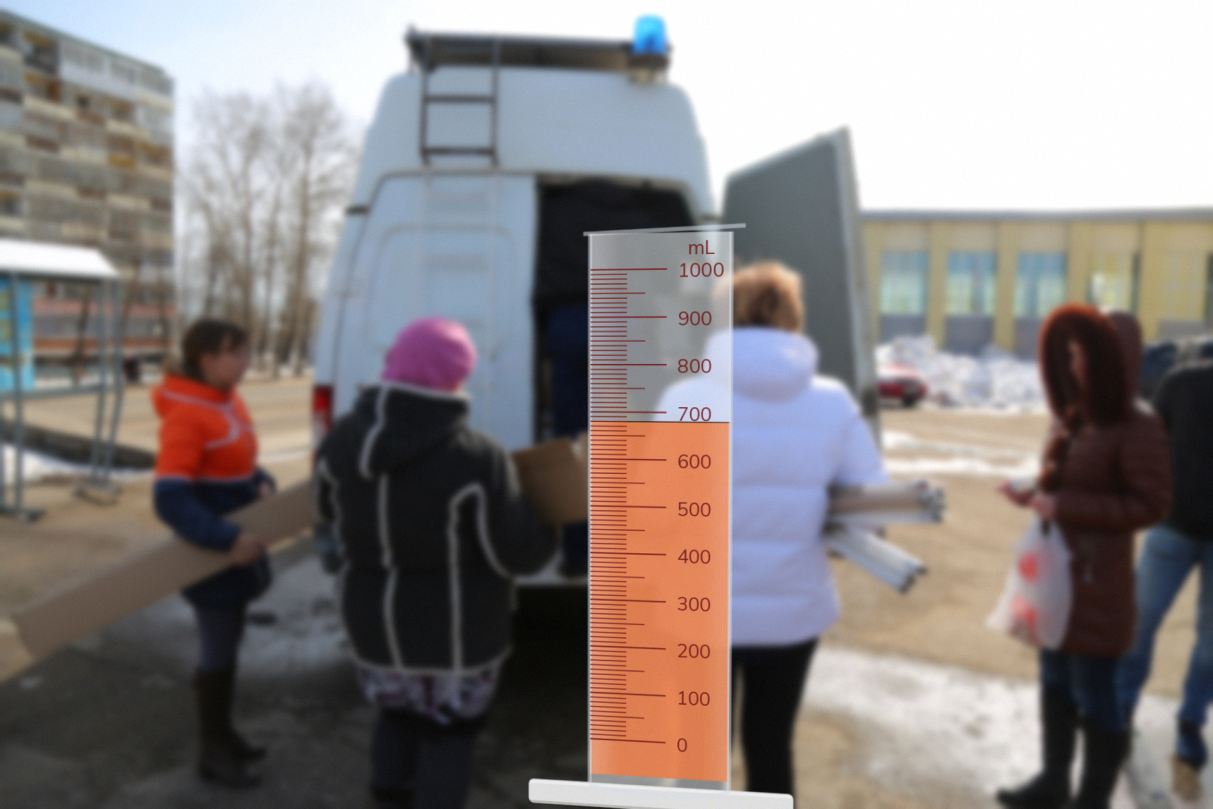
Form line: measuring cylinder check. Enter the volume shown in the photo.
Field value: 680 mL
